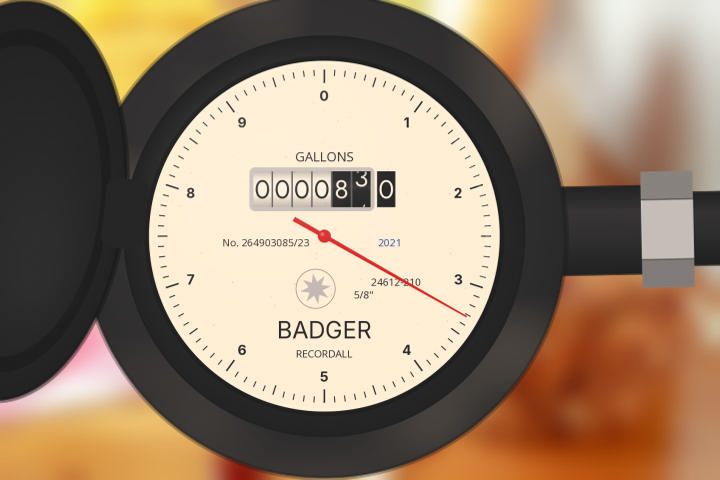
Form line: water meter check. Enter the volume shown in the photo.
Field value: 833.3 gal
